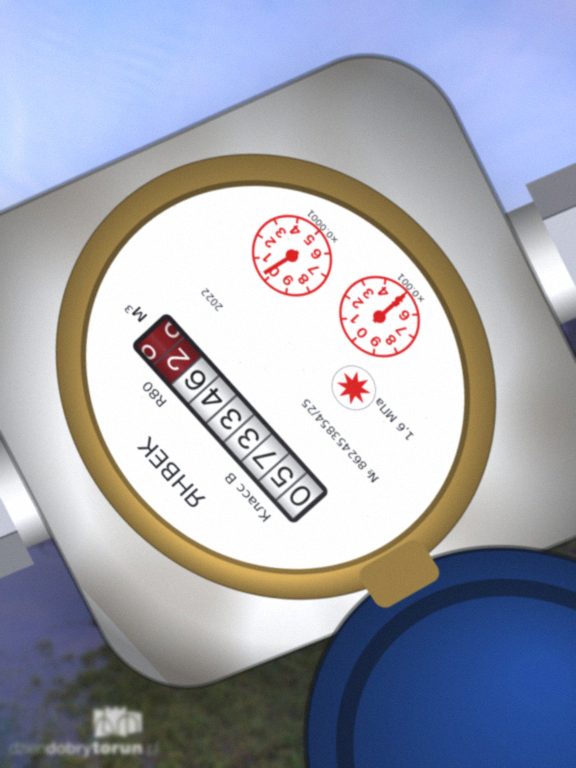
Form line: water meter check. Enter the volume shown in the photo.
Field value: 573346.2850 m³
